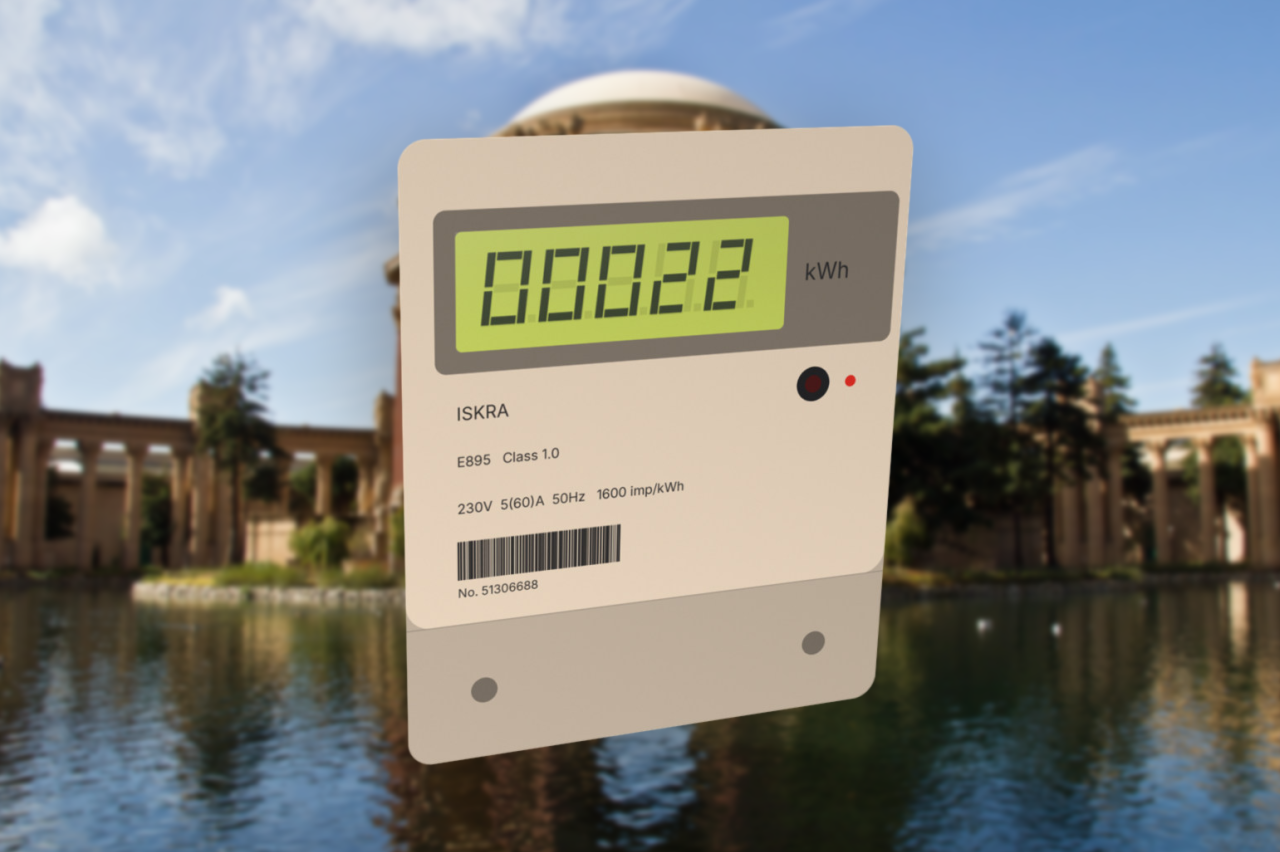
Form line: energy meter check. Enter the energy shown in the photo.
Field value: 22 kWh
